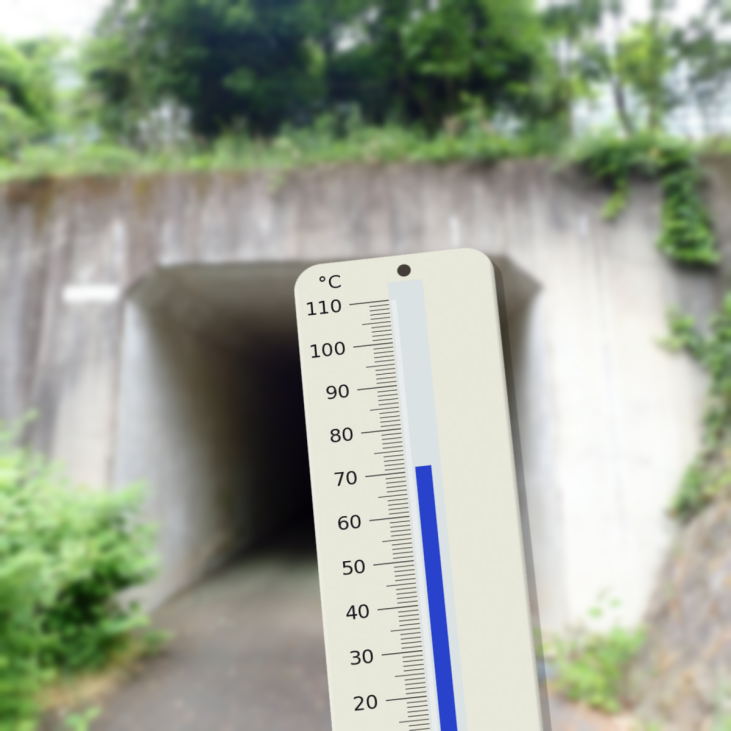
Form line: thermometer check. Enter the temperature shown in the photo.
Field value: 71 °C
